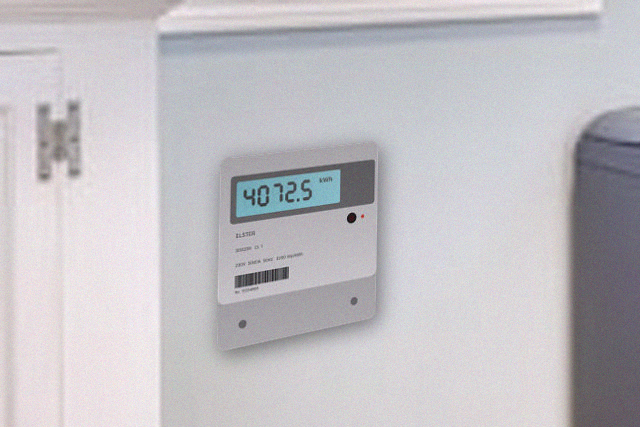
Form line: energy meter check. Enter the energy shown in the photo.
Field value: 4072.5 kWh
